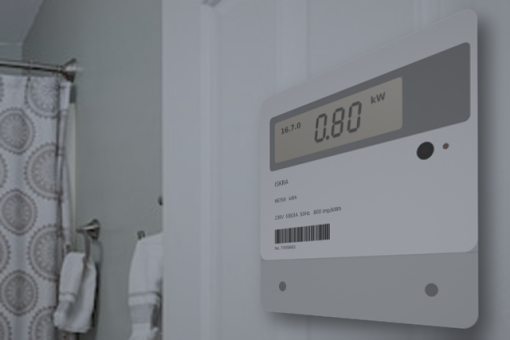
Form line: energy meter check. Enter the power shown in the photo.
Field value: 0.80 kW
